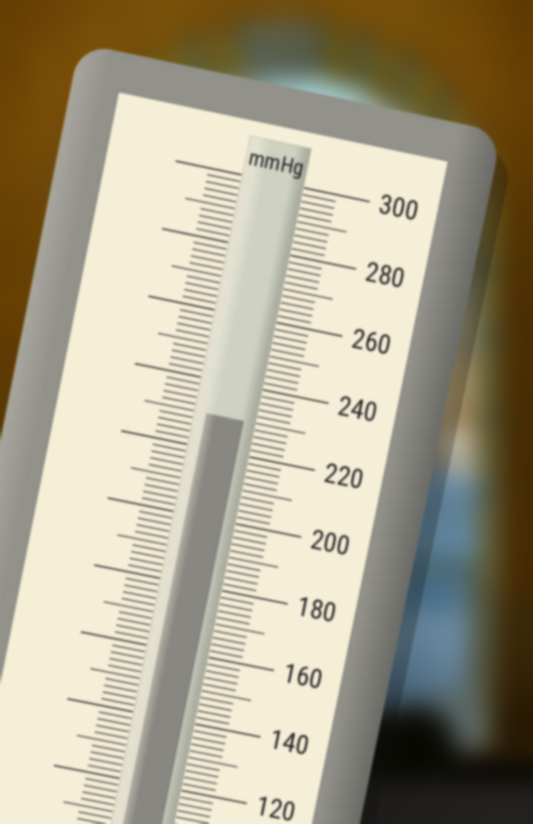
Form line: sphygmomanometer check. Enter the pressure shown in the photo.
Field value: 230 mmHg
